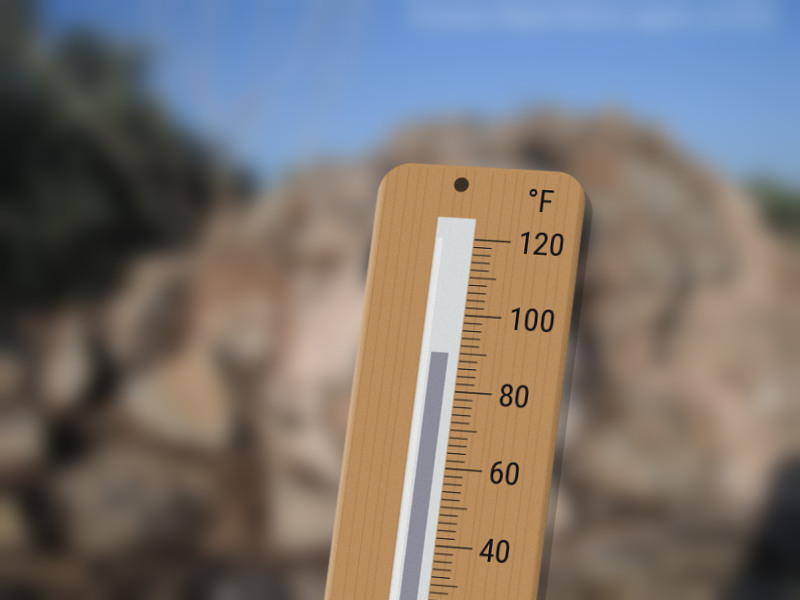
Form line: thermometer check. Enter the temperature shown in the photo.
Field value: 90 °F
